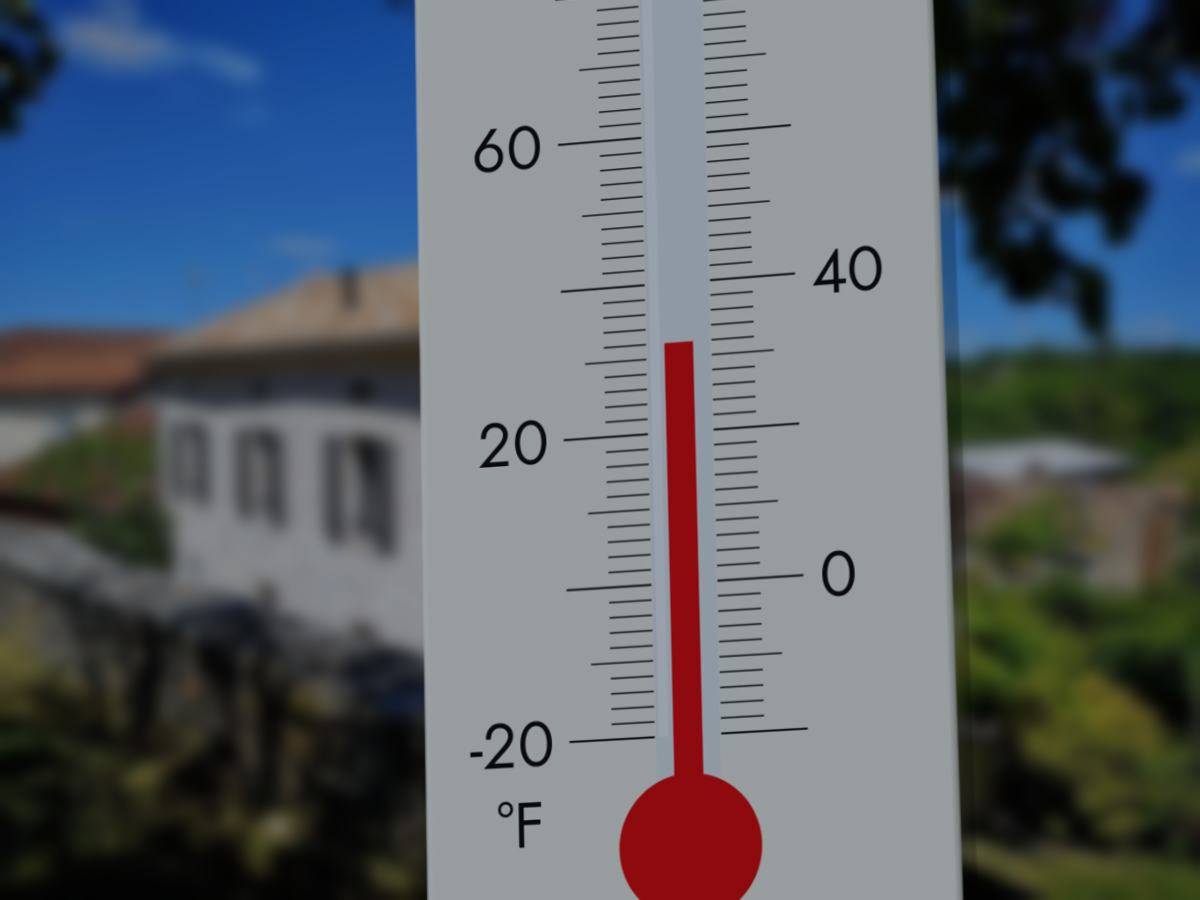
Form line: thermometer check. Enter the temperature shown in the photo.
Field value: 32 °F
